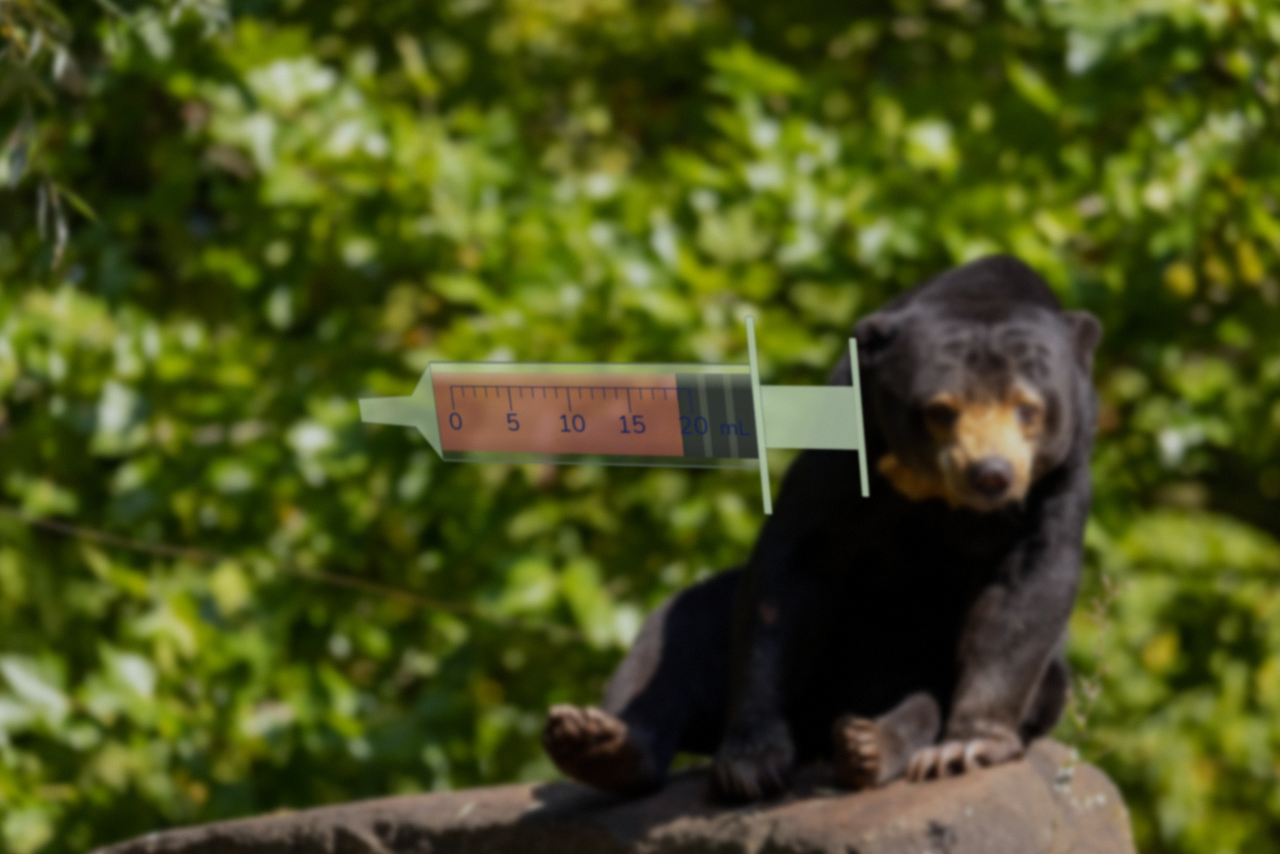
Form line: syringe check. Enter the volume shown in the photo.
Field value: 19 mL
